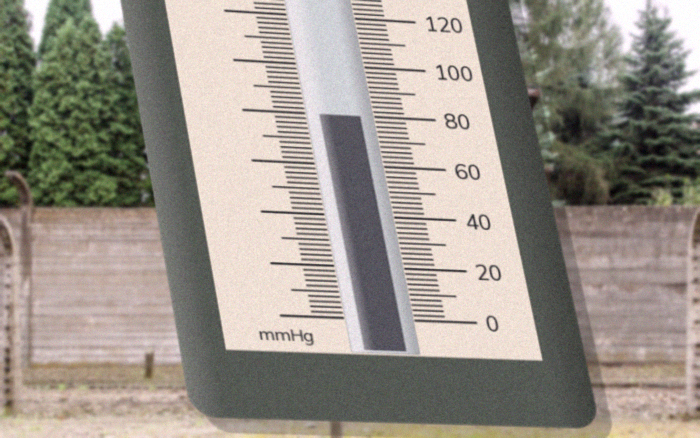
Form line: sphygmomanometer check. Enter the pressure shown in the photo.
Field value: 80 mmHg
